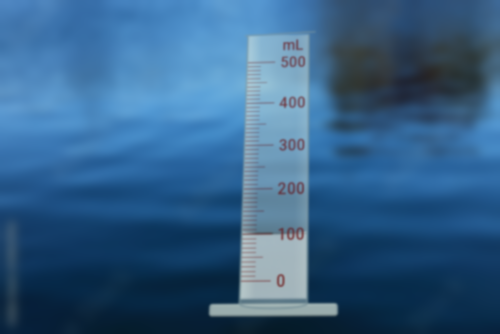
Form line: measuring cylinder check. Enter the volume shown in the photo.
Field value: 100 mL
